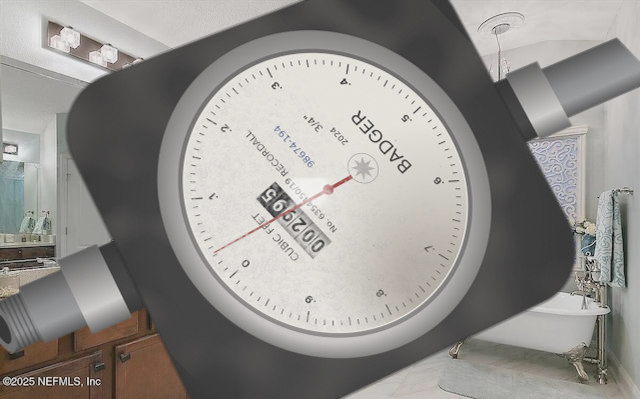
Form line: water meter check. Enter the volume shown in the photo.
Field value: 2995.03 ft³
